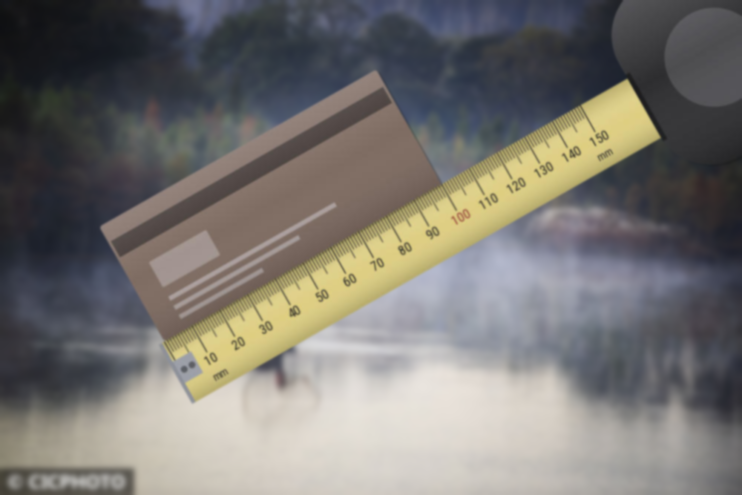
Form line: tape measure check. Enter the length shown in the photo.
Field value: 100 mm
